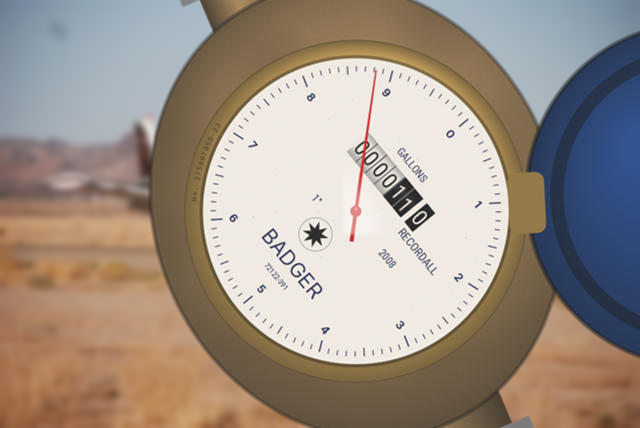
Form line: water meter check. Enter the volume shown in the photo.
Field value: 108.8 gal
